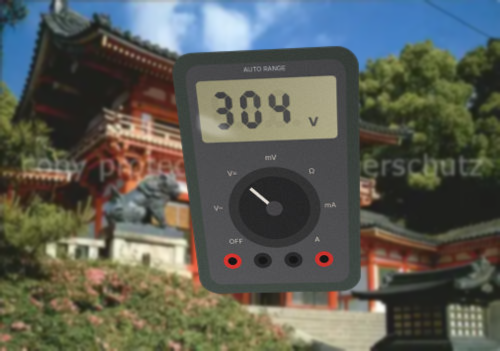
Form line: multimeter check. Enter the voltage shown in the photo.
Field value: 304 V
